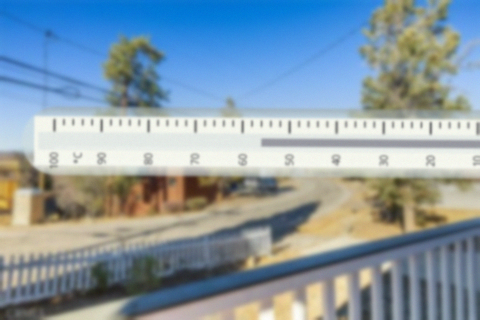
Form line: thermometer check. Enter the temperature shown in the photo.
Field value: 56 °C
